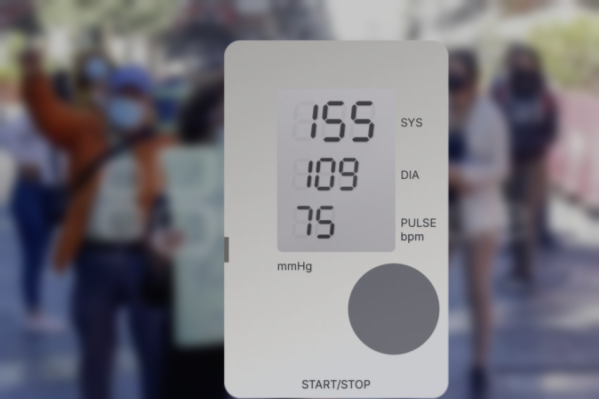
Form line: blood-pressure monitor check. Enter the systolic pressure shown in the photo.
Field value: 155 mmHg
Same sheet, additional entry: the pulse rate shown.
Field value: 75 bpm
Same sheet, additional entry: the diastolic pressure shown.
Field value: 109 mmHg
